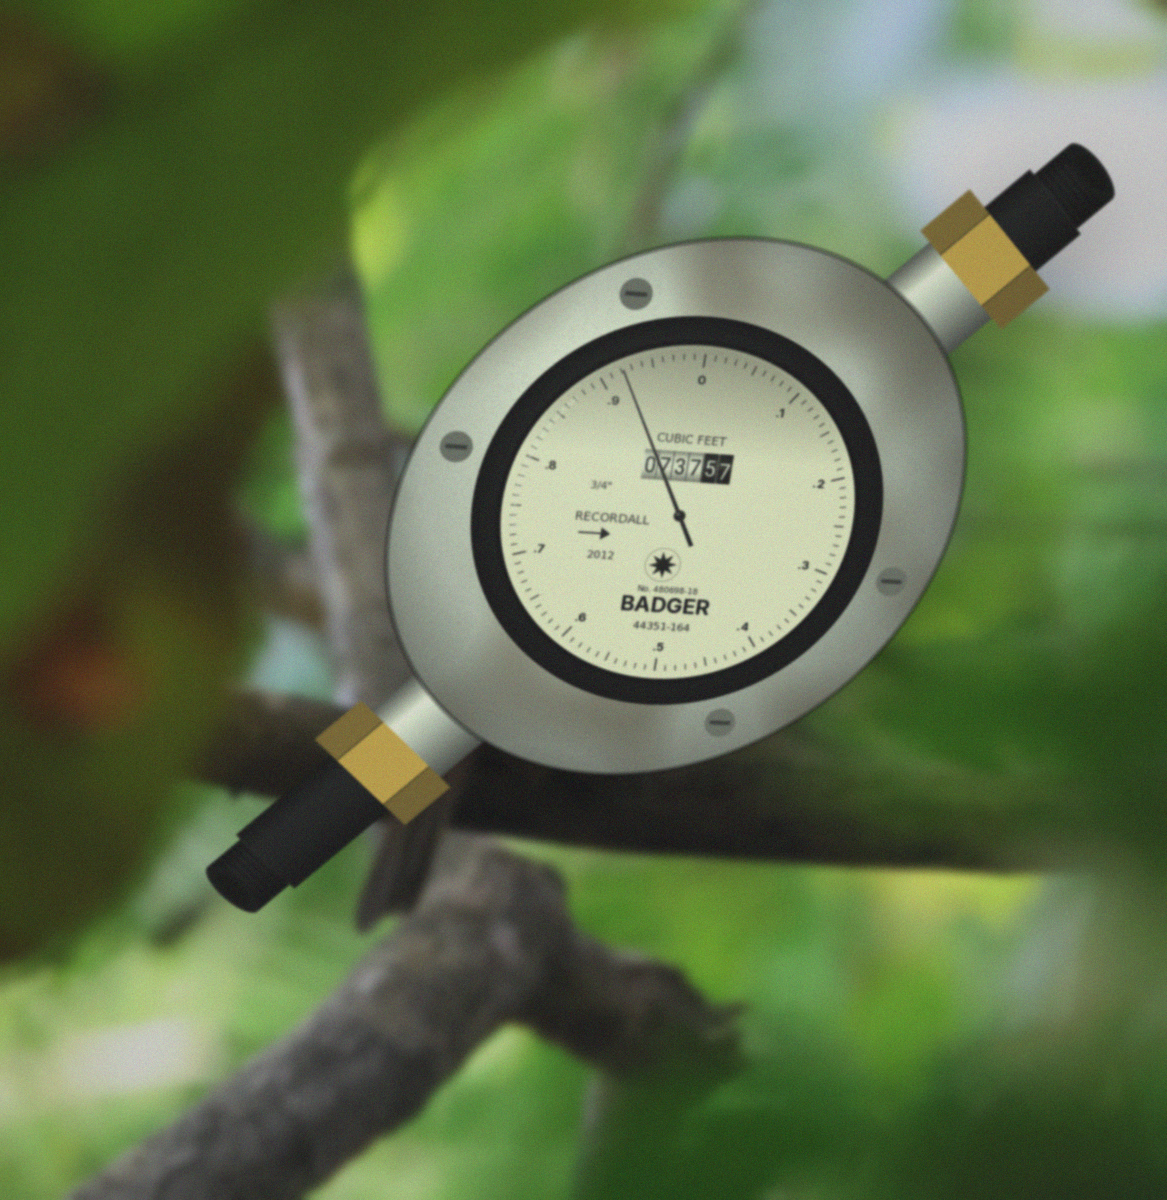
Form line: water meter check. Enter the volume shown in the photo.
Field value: 73756.92 ft³
